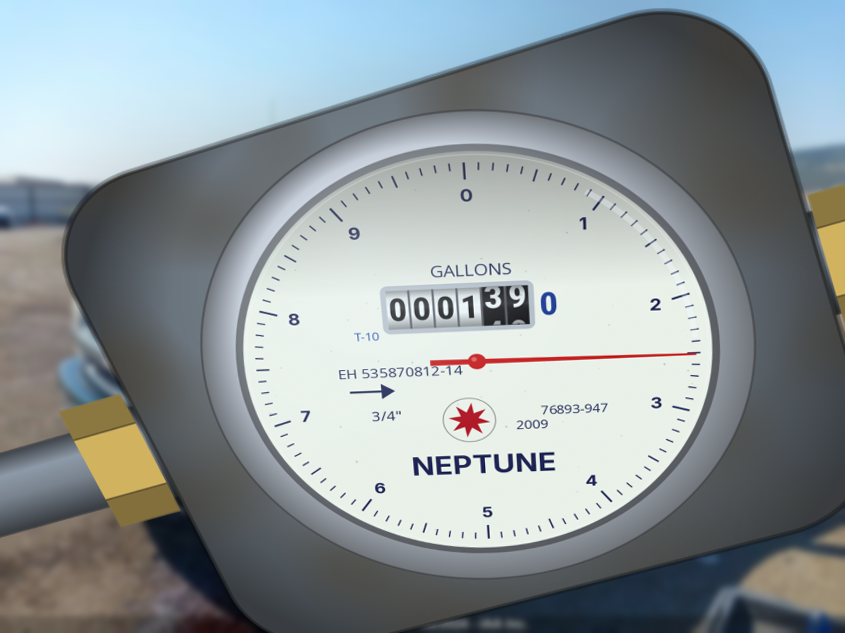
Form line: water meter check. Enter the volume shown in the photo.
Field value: 1392.5 gal
